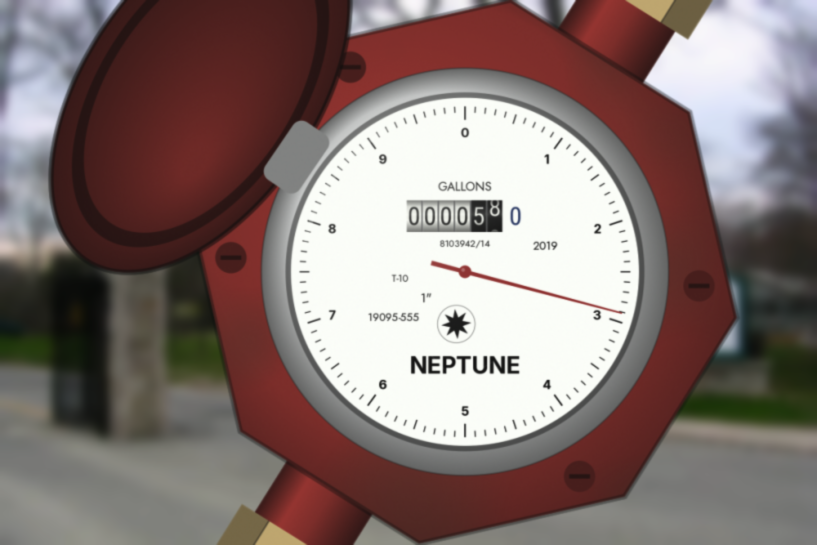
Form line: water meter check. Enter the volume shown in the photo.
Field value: 582.9 gal
